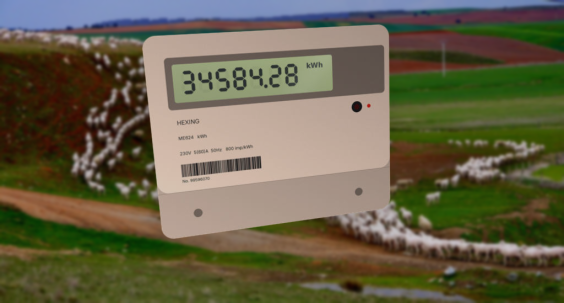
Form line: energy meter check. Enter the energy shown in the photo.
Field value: 34584.28 kWh
